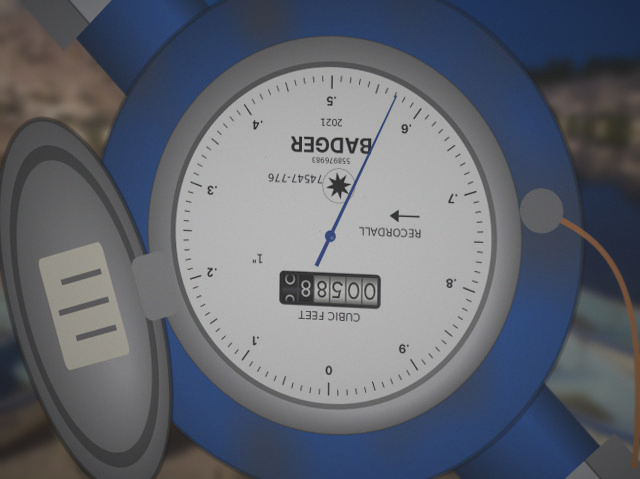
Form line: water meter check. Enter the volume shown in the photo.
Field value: 5888.57 ft³
